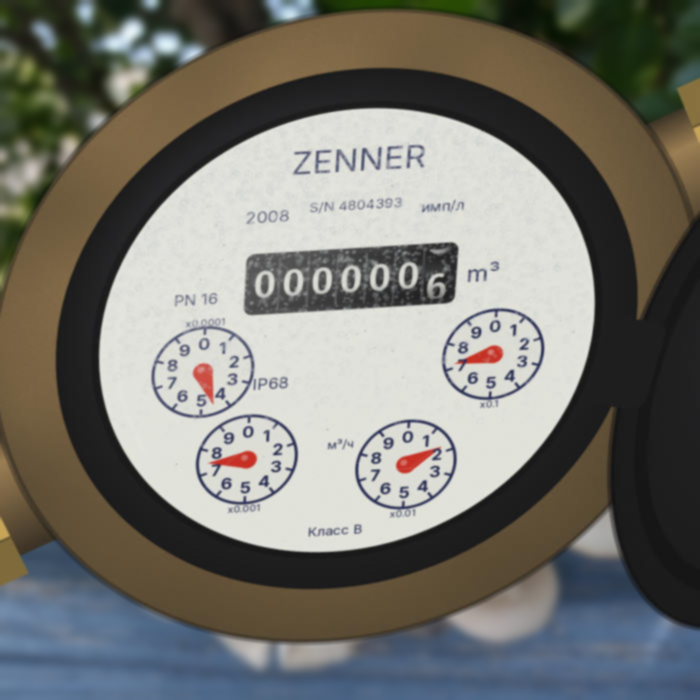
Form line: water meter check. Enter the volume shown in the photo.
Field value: 5.7174 m³
